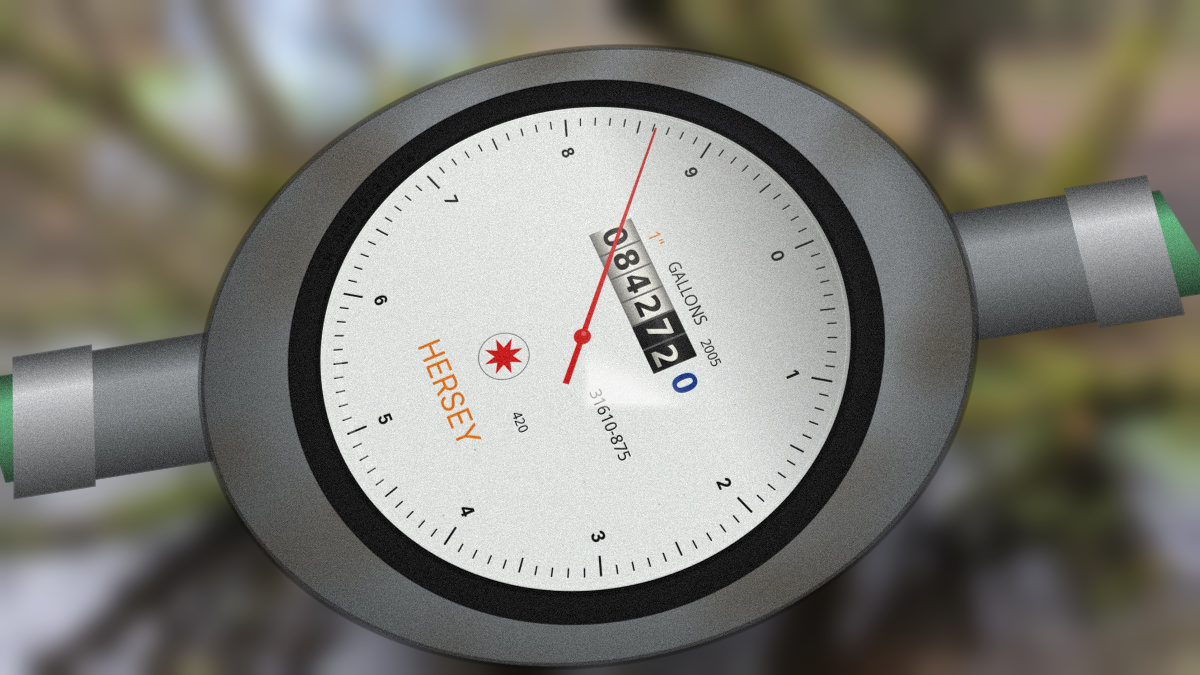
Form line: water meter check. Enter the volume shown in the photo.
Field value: 842718.6 gal
